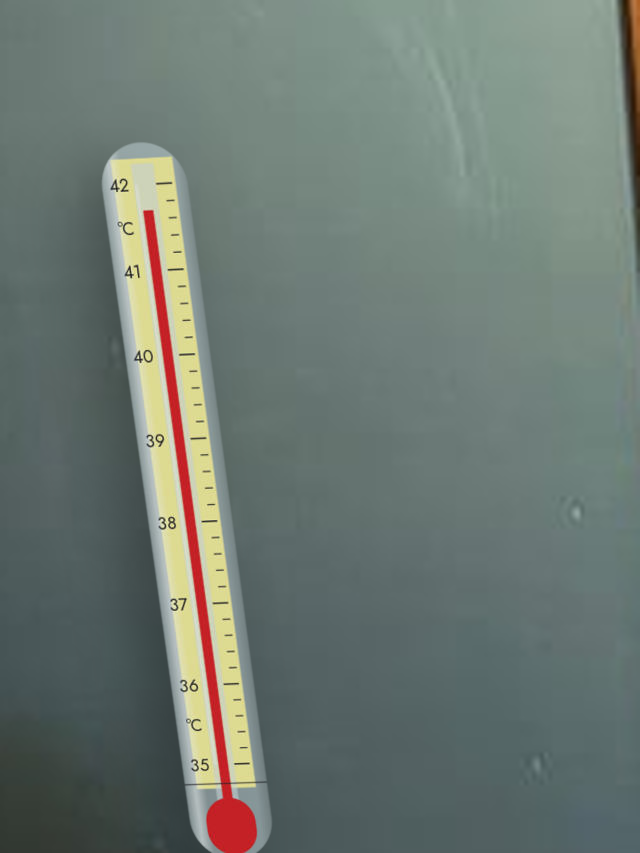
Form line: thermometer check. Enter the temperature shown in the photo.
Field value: 41.7 °C
